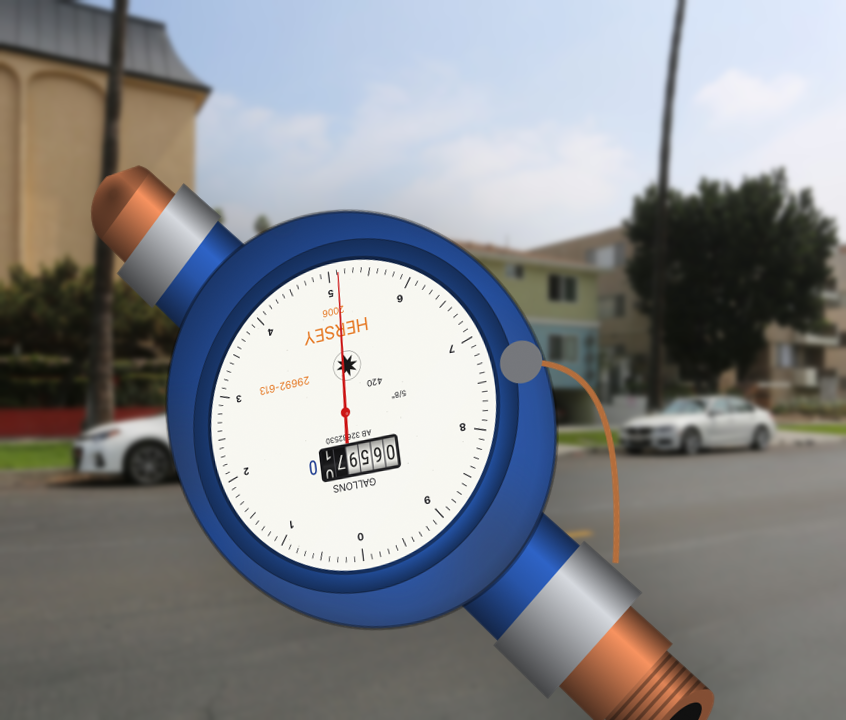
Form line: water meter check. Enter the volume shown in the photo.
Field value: 659705.1 gal
